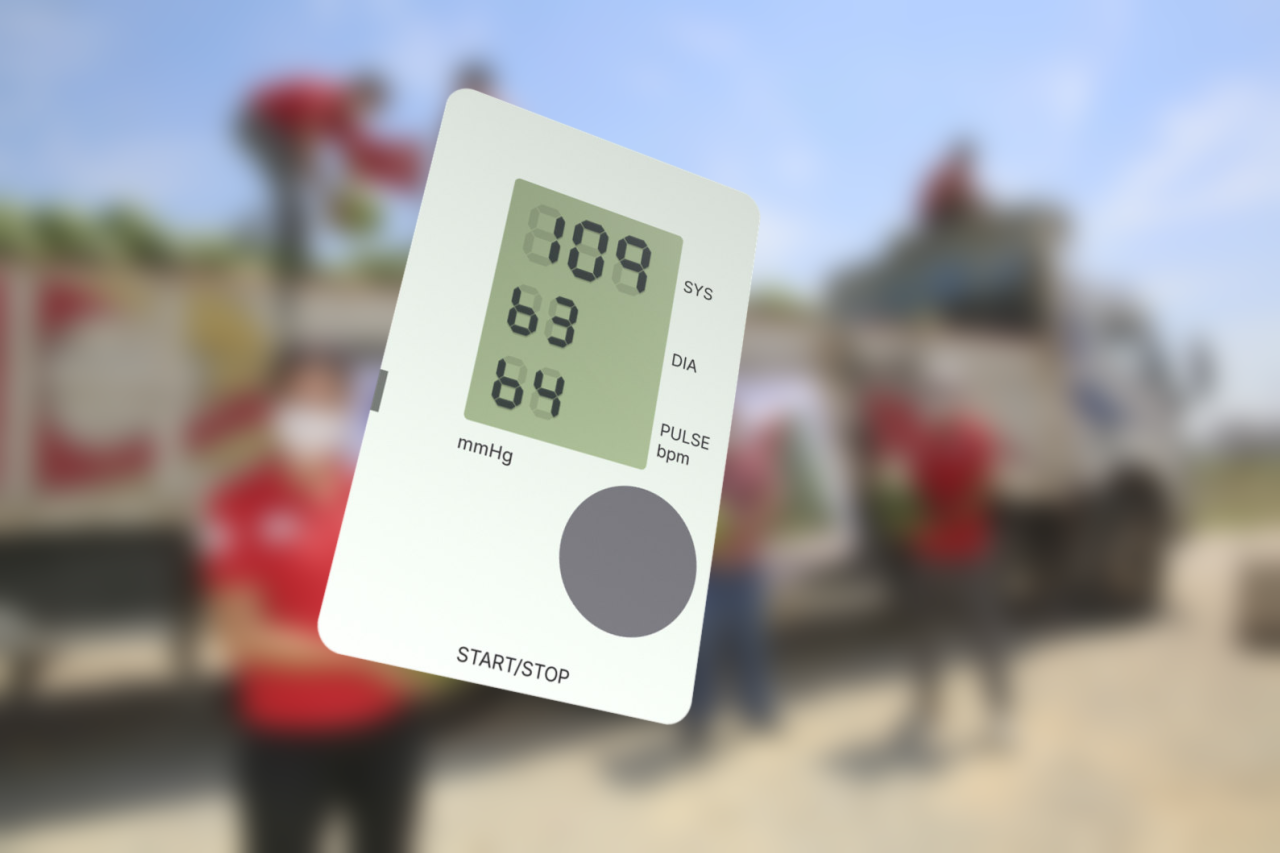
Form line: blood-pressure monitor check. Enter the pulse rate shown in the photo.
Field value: 64 bpm
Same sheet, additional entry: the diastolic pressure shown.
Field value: 63 mmHg
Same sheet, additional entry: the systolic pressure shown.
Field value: 109 mmHg
